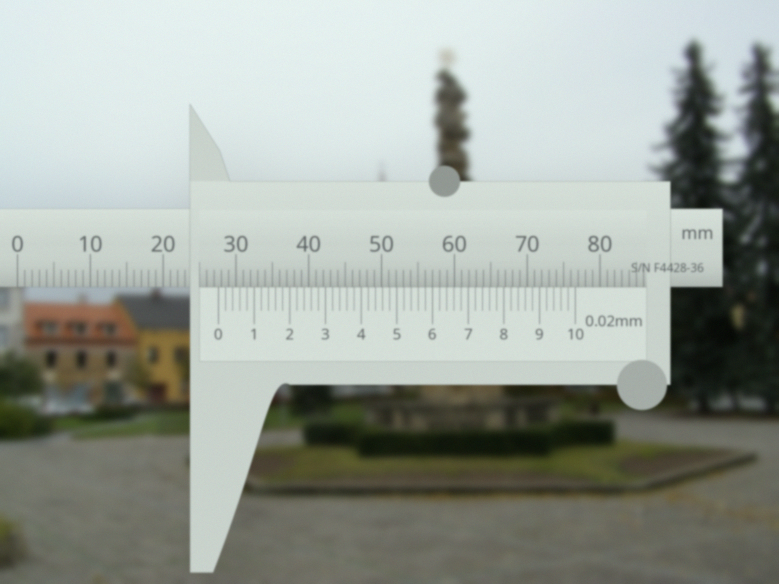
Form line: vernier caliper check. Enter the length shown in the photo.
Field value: 27.6 mm
